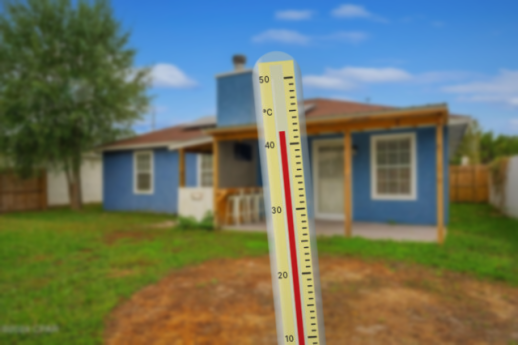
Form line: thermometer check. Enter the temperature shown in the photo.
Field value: 42 °C
